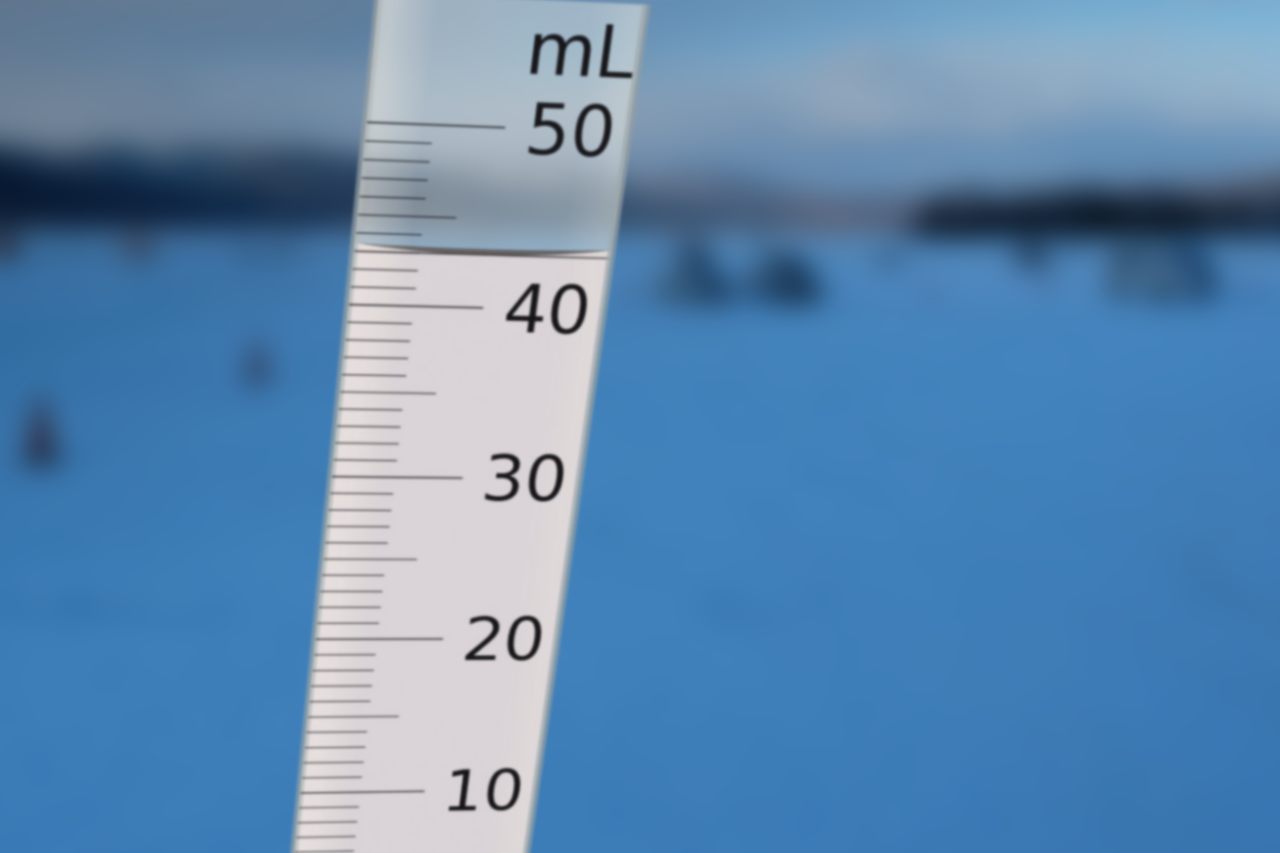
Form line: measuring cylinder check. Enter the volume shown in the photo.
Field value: 43 mL
